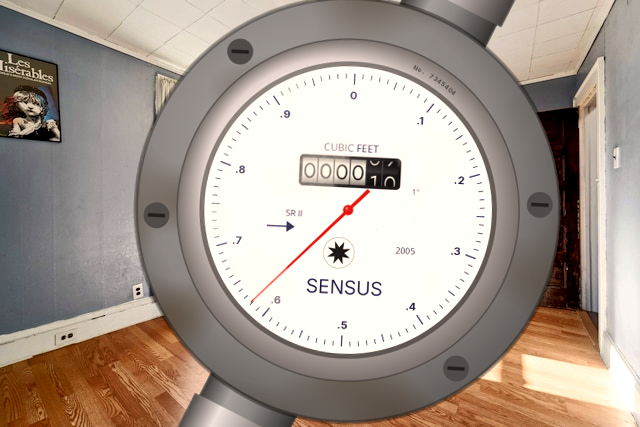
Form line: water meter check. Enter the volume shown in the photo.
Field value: 9.62 ft³
